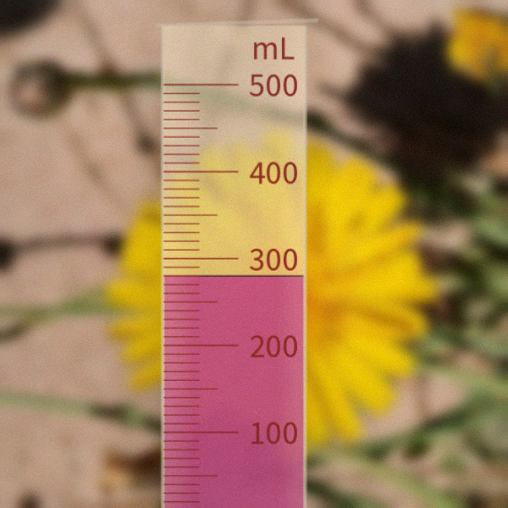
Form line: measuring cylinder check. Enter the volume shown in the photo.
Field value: 280 mL
